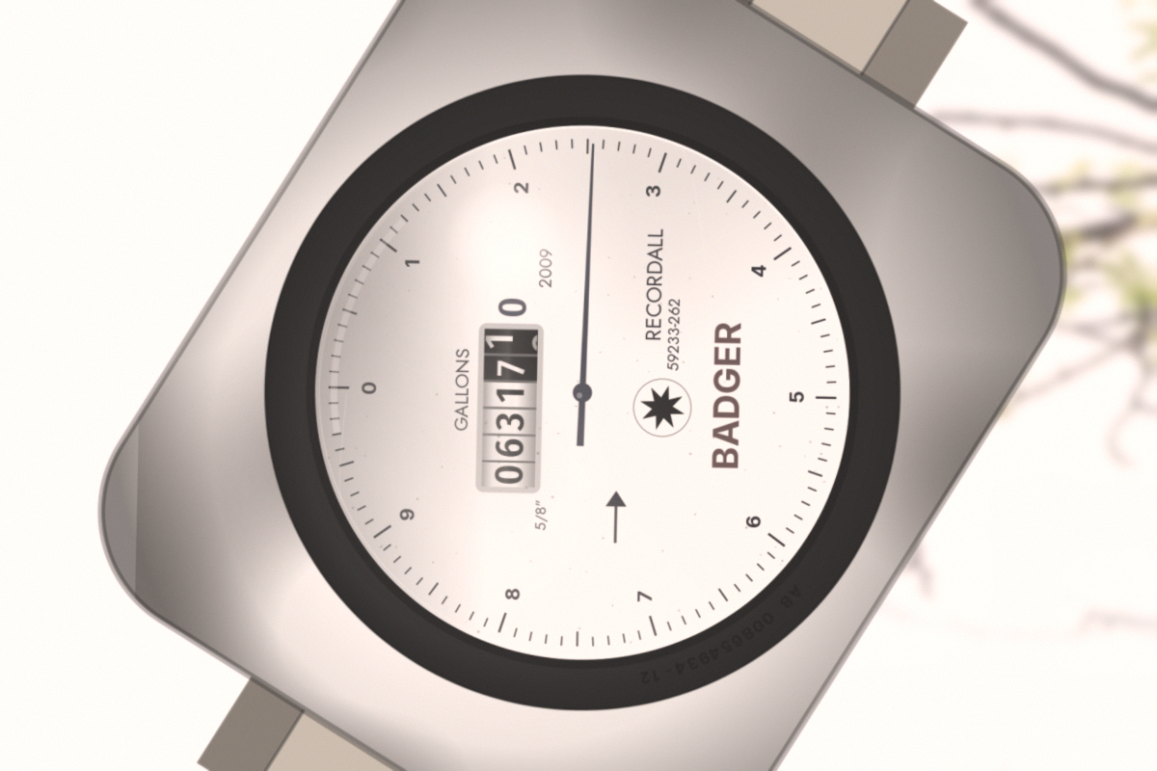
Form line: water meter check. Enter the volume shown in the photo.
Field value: 631712.5 gal
